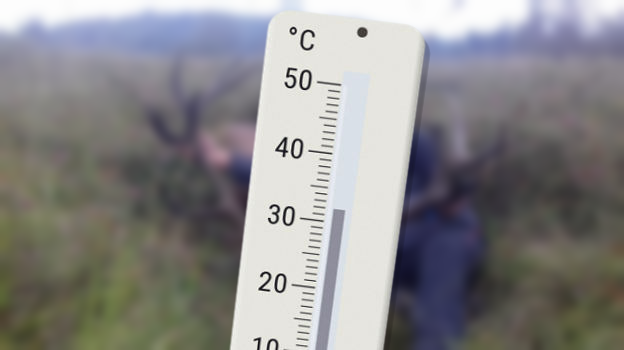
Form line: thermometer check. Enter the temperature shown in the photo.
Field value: 32 °C
